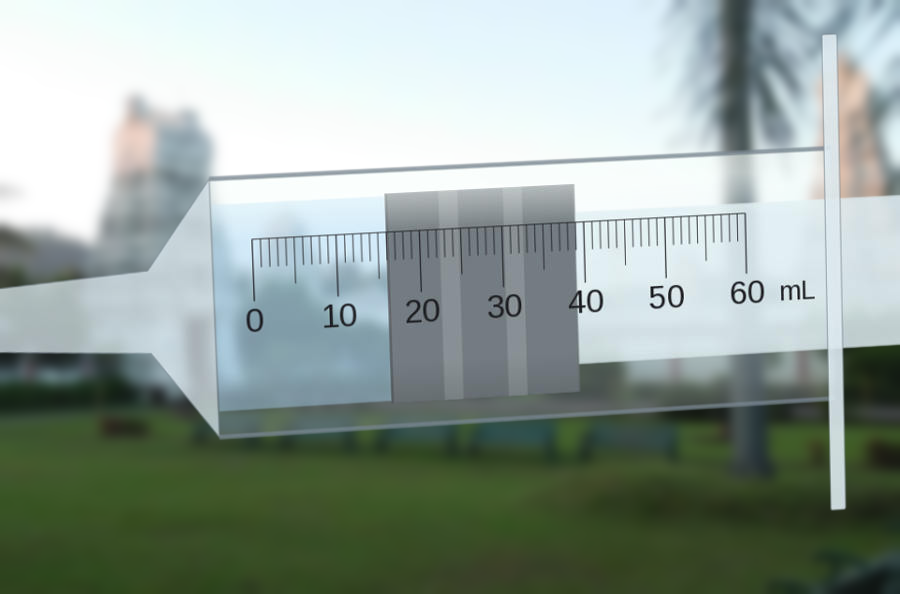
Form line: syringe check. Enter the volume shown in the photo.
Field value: 16 mL
